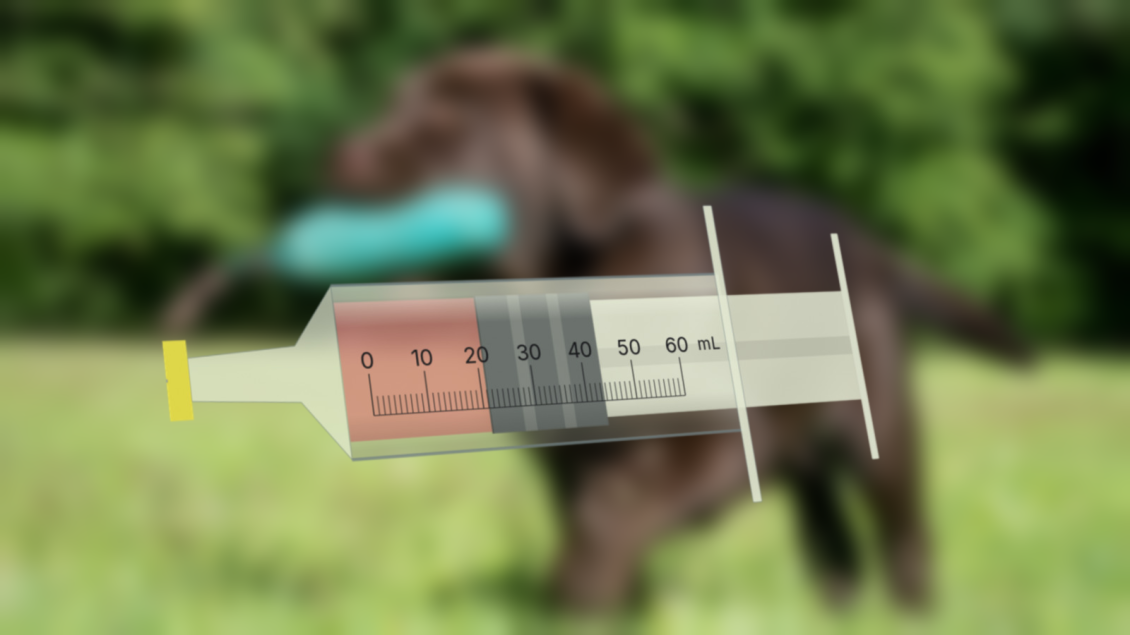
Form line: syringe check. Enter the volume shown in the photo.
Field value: 21 mL
